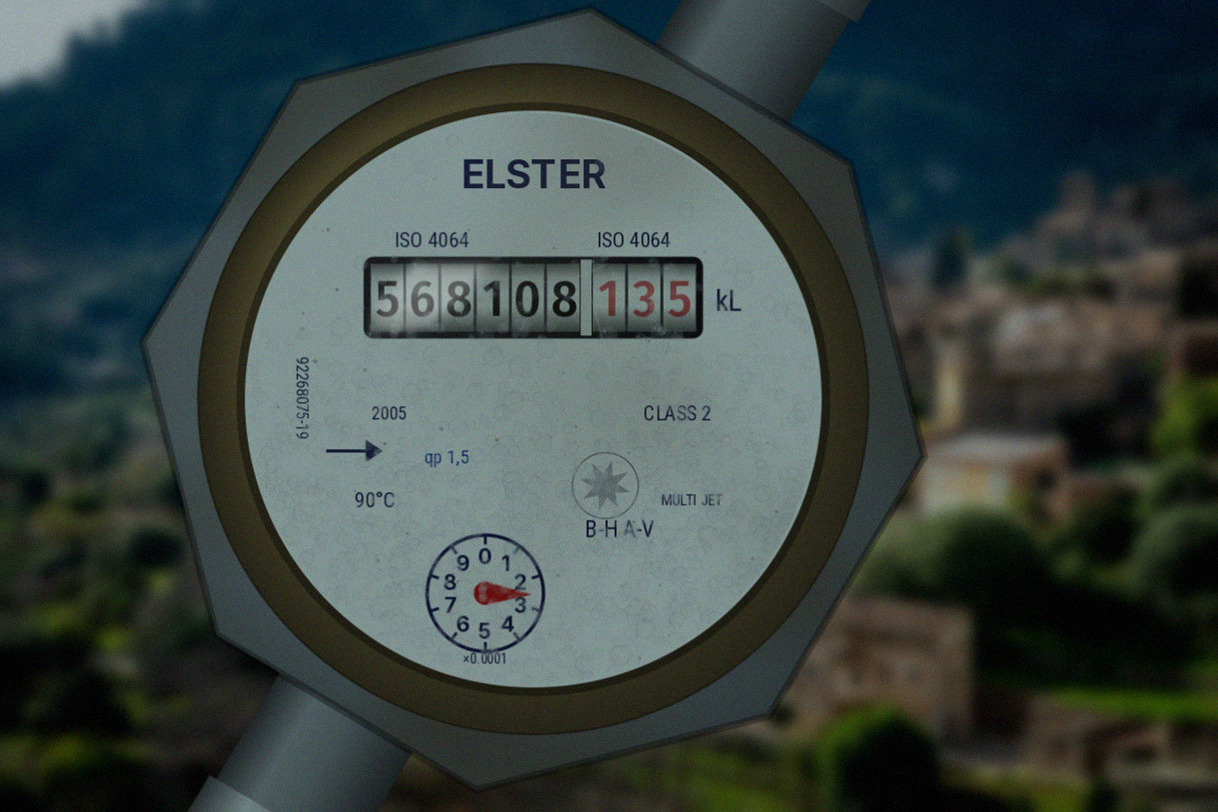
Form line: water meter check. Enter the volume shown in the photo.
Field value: 568108.1352 kL
